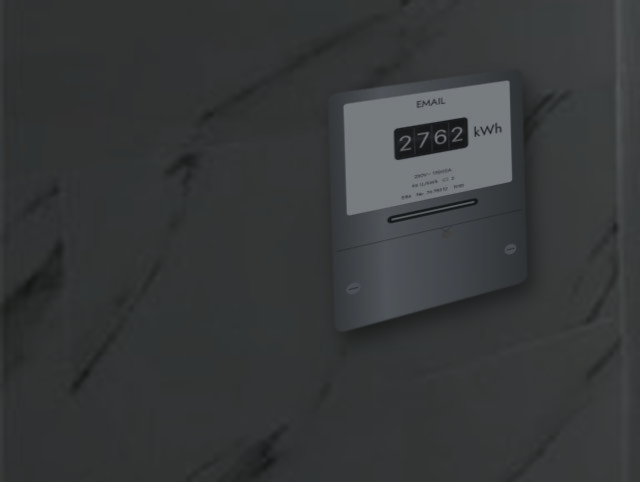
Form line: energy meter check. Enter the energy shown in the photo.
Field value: 2762 kWh
